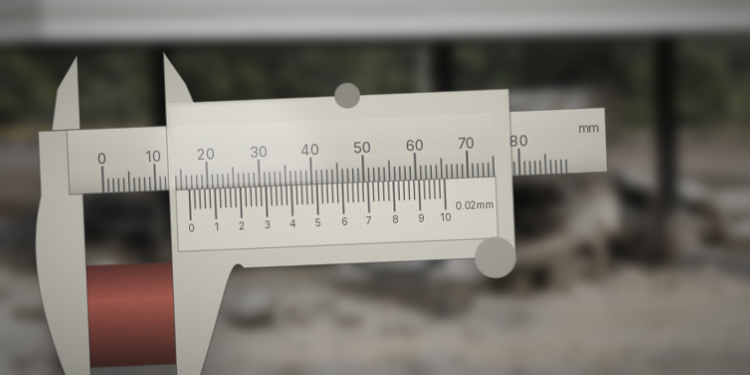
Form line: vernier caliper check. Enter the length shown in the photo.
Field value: 16.5 mm
